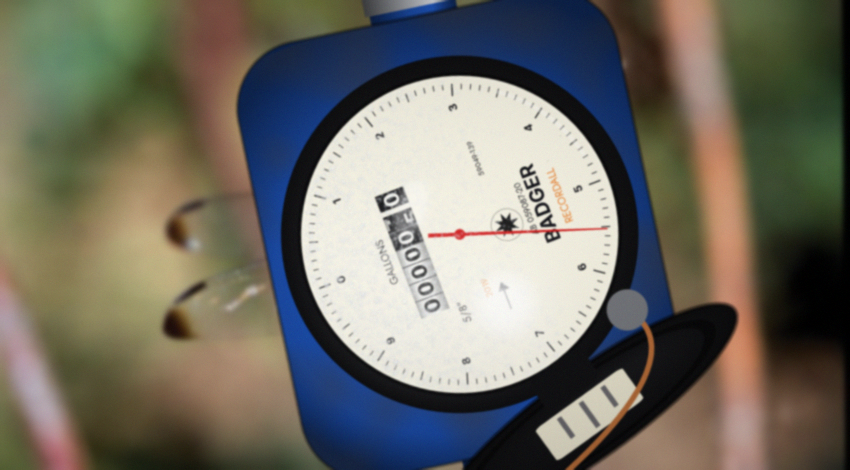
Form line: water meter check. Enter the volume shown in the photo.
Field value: 45.5 gal
